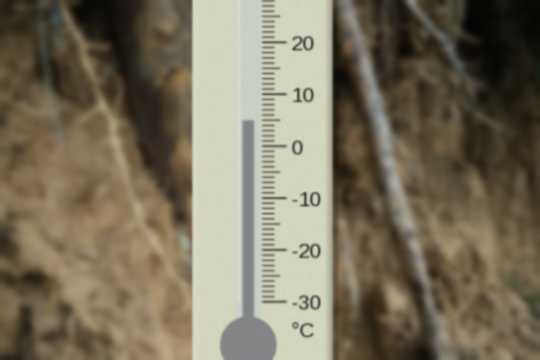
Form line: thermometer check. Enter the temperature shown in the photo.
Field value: 5 °C
